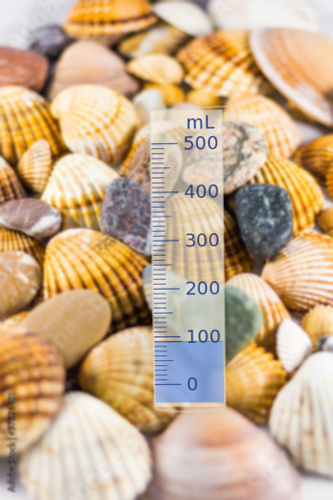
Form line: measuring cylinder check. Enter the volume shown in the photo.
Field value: 90 mL
